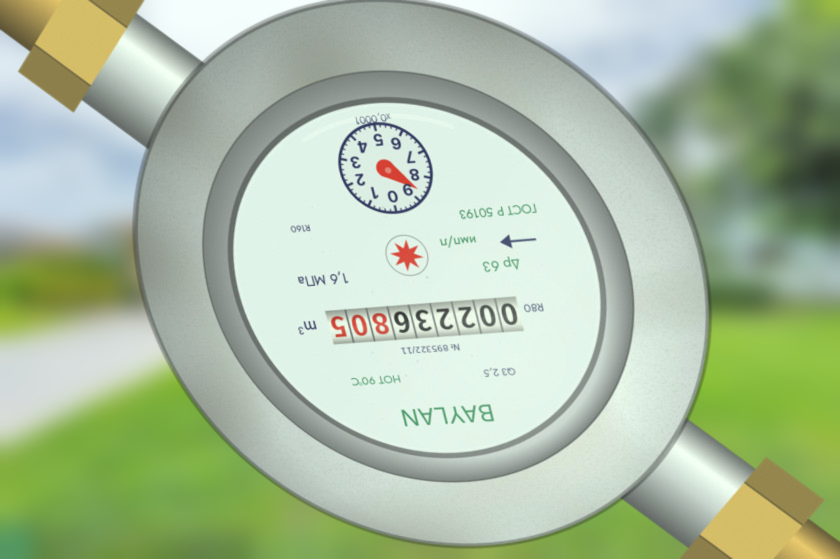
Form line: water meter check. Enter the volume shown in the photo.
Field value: 2236.8058 m³
